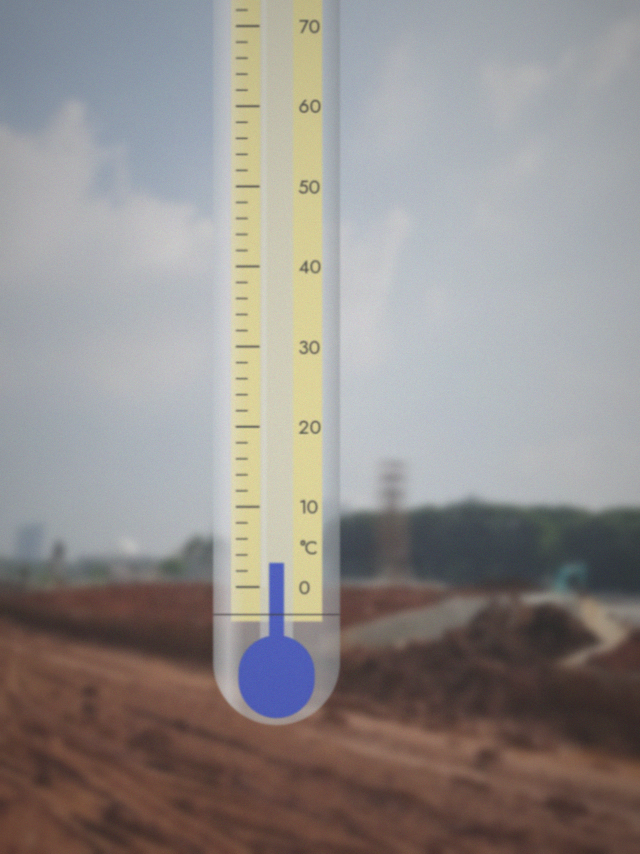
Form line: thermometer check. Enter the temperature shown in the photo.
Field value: 3 °C
